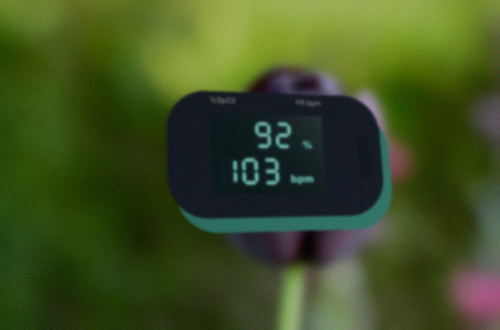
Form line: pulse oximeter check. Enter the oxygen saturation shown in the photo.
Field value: 92 %
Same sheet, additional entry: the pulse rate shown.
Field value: 103 bpm
